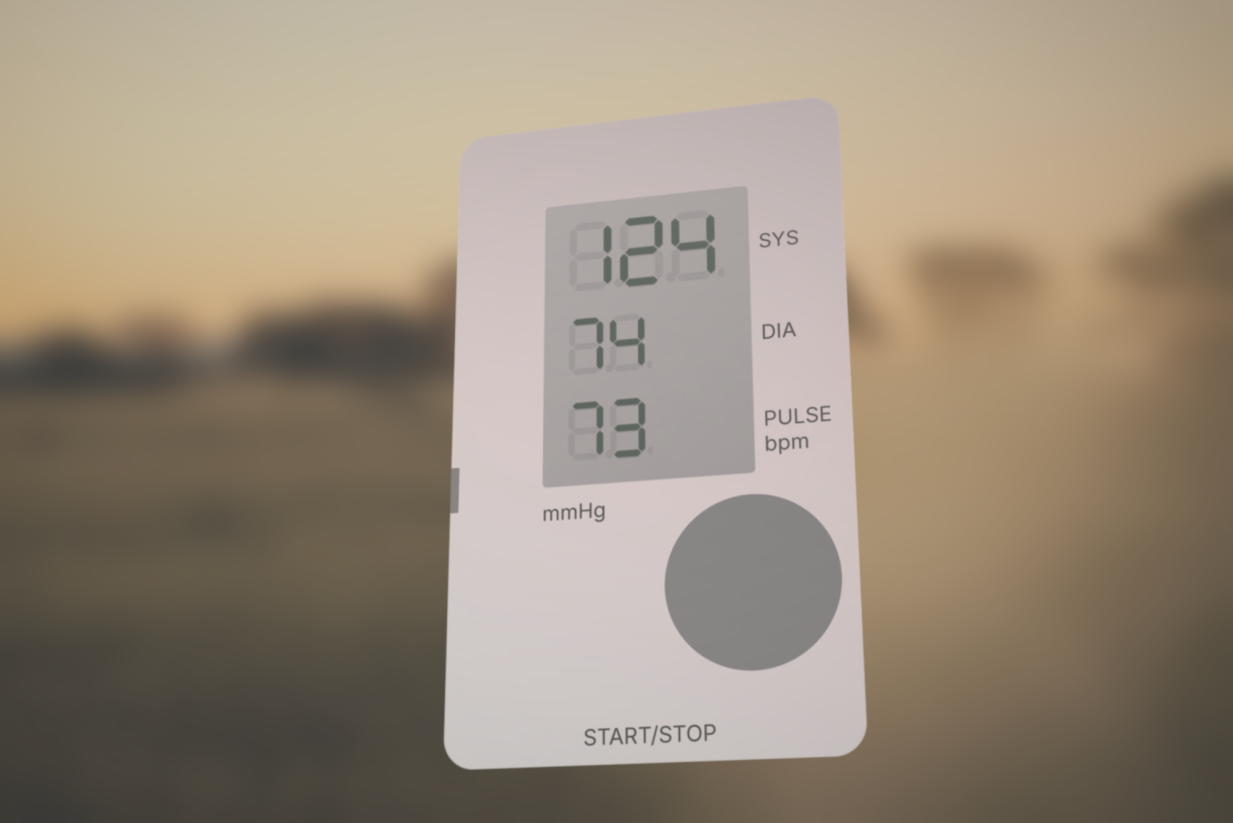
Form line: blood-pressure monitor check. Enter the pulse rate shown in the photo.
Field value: 73 bpm
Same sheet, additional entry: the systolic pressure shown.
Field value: 124 mmHg
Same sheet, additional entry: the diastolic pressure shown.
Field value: 74 mmHg
